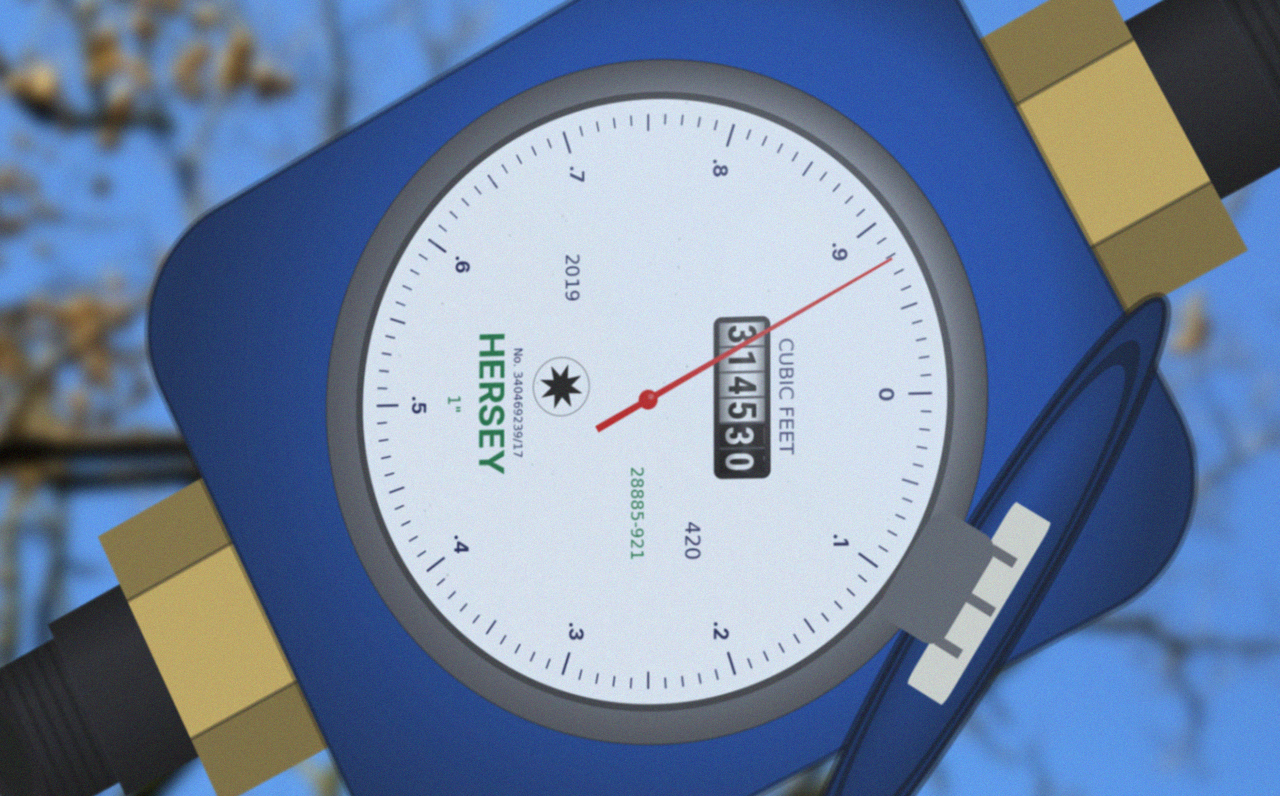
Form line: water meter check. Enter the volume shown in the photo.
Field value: 314529.92 ft³
